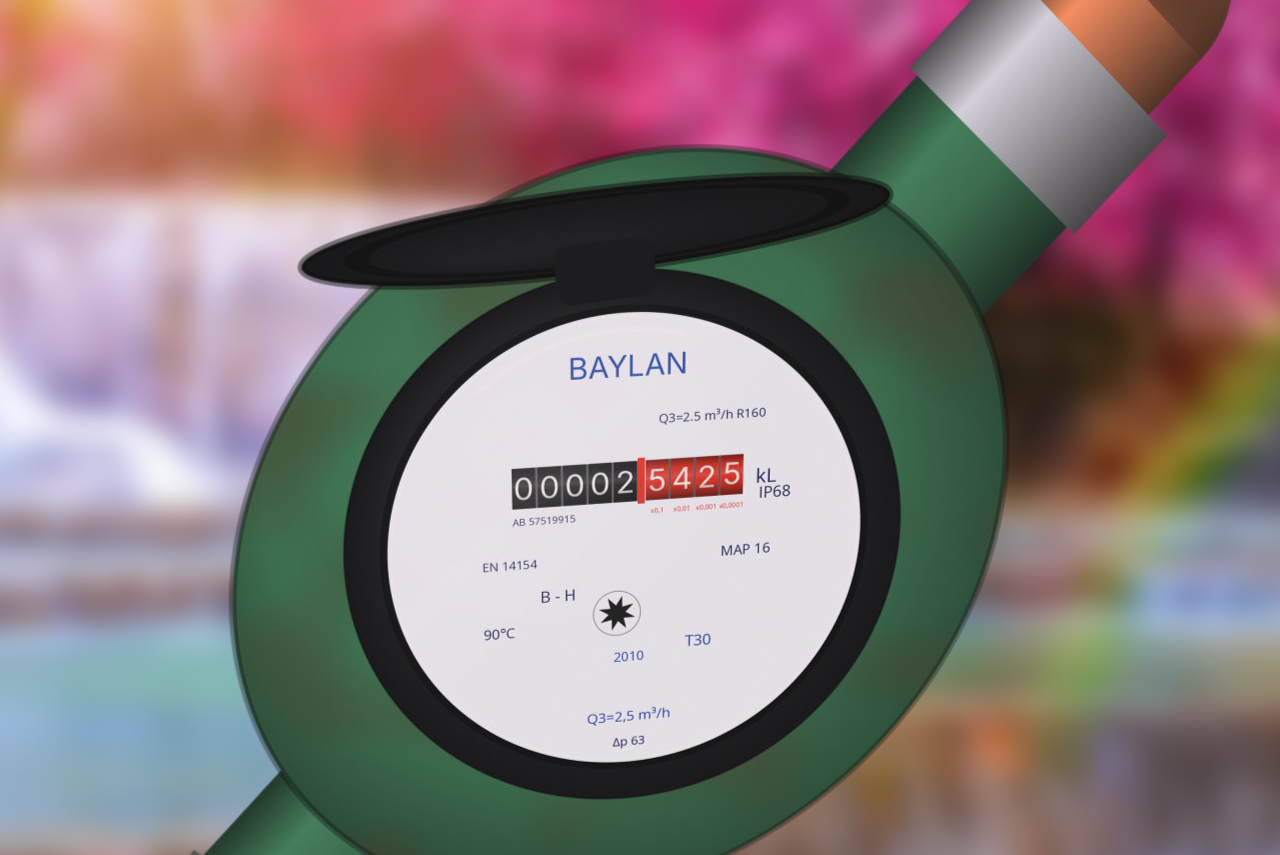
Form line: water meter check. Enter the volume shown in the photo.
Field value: 2.5425 kL
